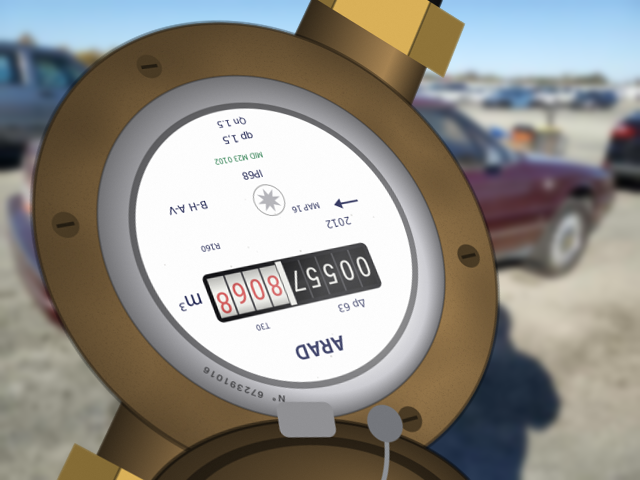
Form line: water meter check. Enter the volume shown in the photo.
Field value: 557.8068 m³
